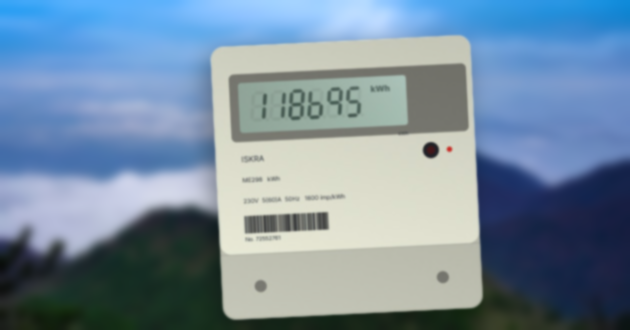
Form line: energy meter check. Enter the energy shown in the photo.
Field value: 118695 kWh
